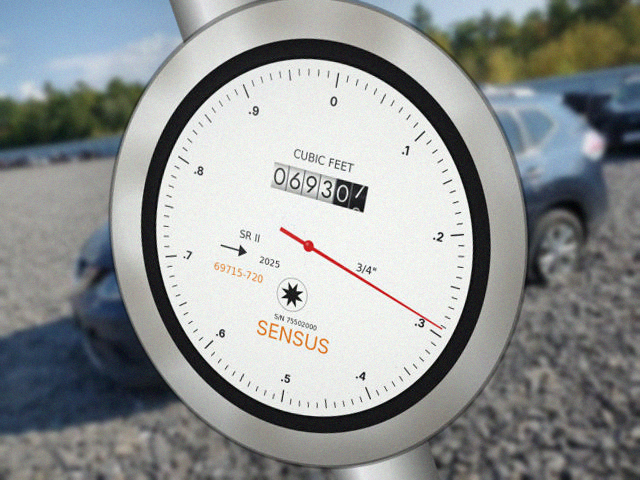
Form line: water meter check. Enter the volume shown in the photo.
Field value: 69307.29 ft³
